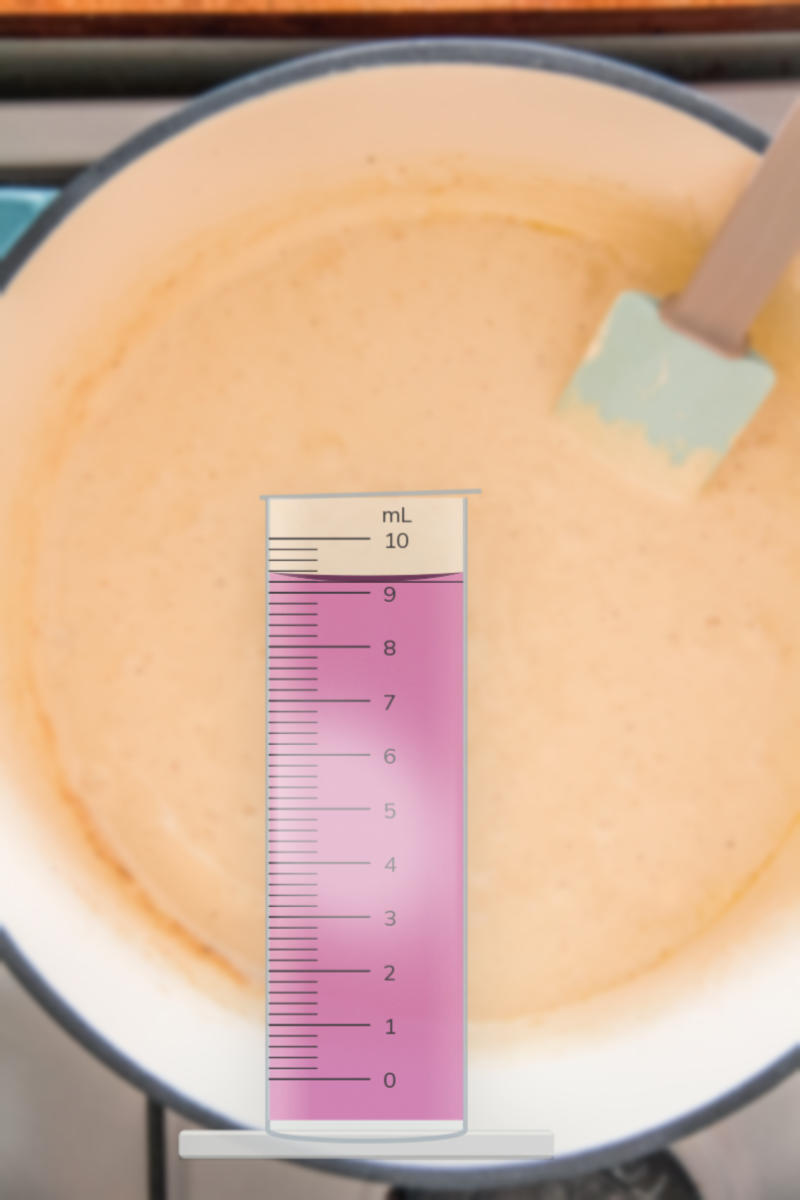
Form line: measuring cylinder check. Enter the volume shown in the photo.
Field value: 9.2 mL
